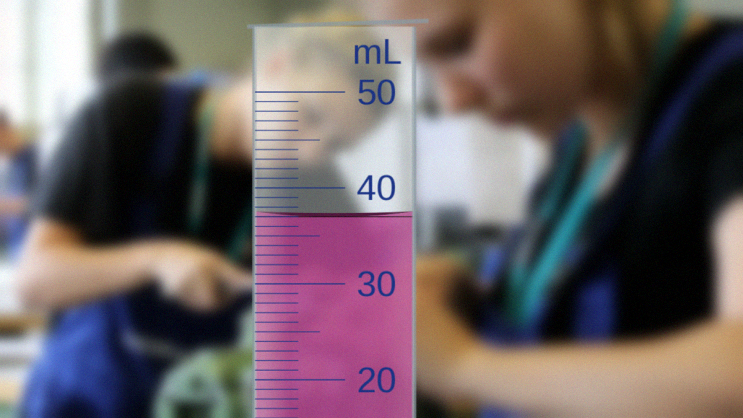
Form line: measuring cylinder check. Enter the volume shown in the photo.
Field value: 37 mL
